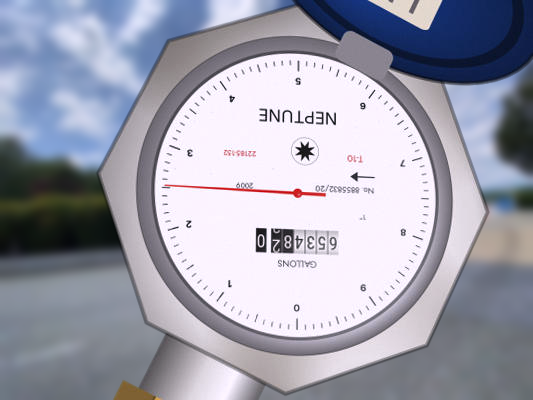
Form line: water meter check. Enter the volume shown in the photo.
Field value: 6534822.5 gal
